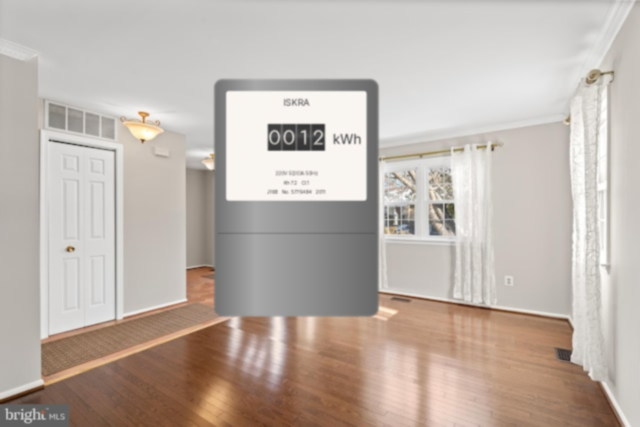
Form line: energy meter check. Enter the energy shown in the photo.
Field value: 12 kWh
